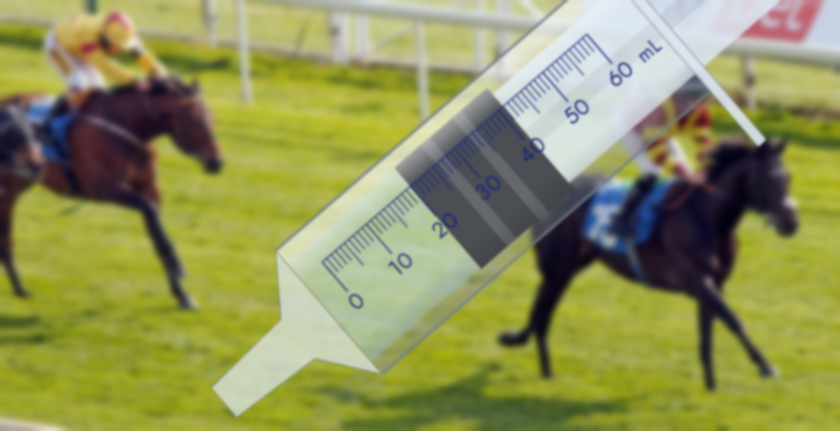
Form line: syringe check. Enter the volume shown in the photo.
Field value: 20 mL
